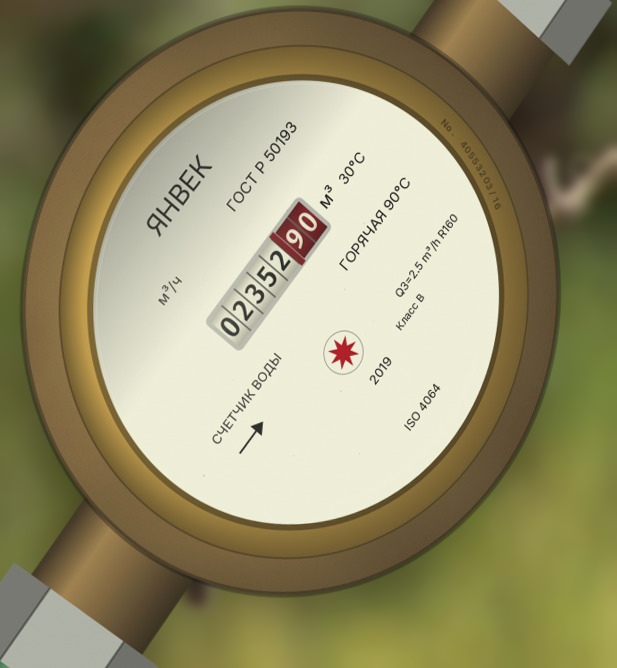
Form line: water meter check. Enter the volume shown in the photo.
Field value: 2352.90 m³
